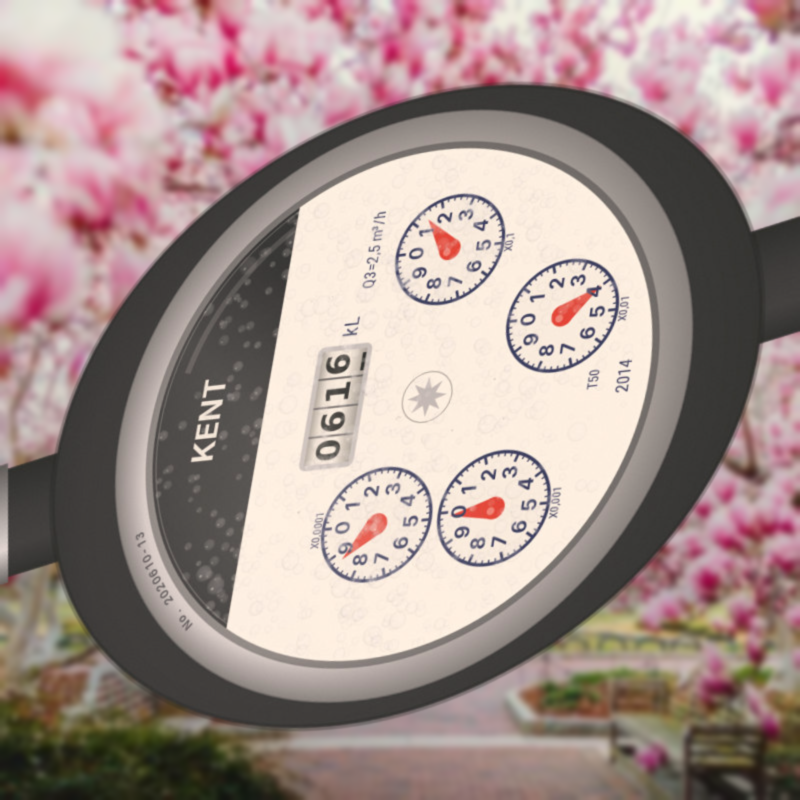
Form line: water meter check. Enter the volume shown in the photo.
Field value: 616.1398 kL
